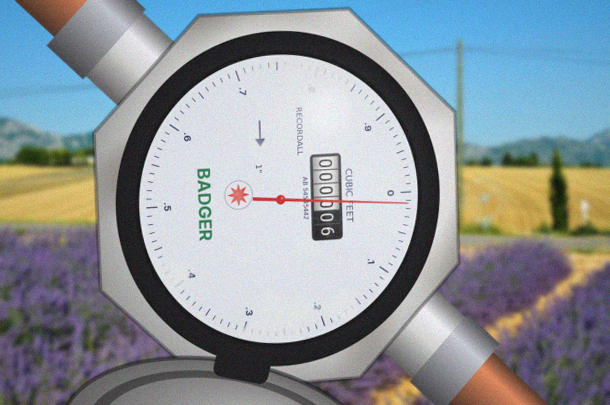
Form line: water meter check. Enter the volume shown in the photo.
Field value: 6.01 ft³
